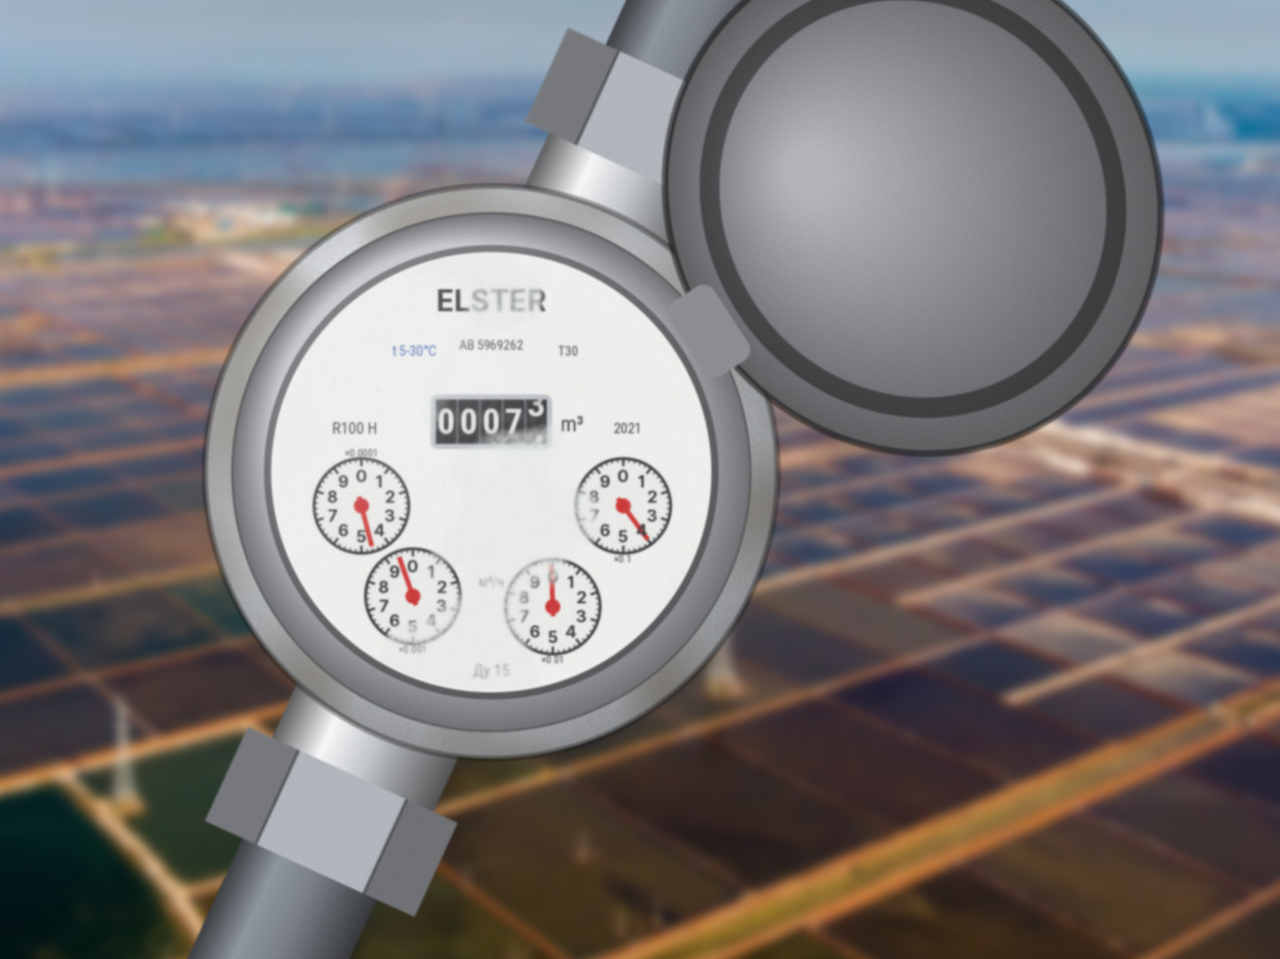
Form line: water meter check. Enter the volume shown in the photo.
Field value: 73.3994 m³
